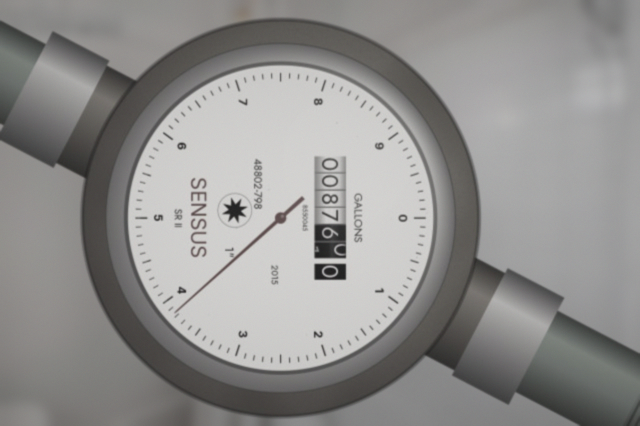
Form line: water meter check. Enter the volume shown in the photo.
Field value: 87603.8 gal
